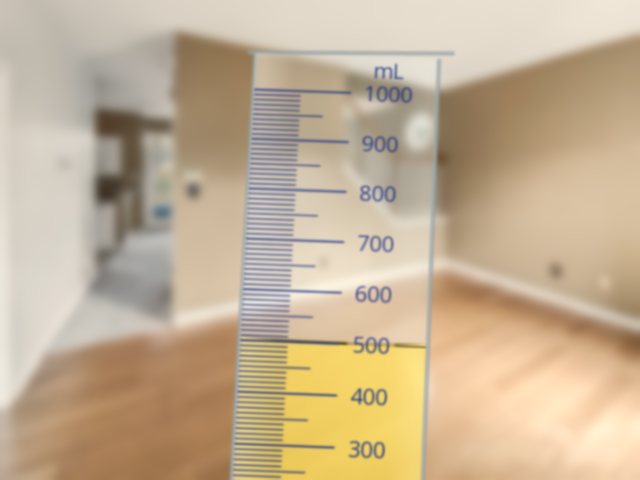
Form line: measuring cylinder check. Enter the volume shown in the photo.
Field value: 500 mL
